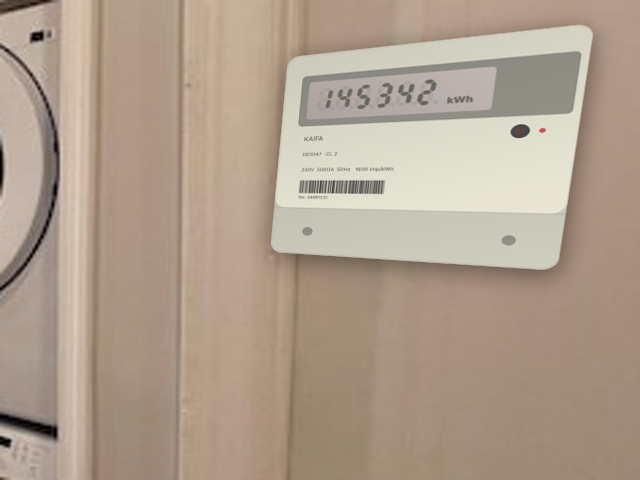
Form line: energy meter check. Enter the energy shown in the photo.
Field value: 145342 kWh
